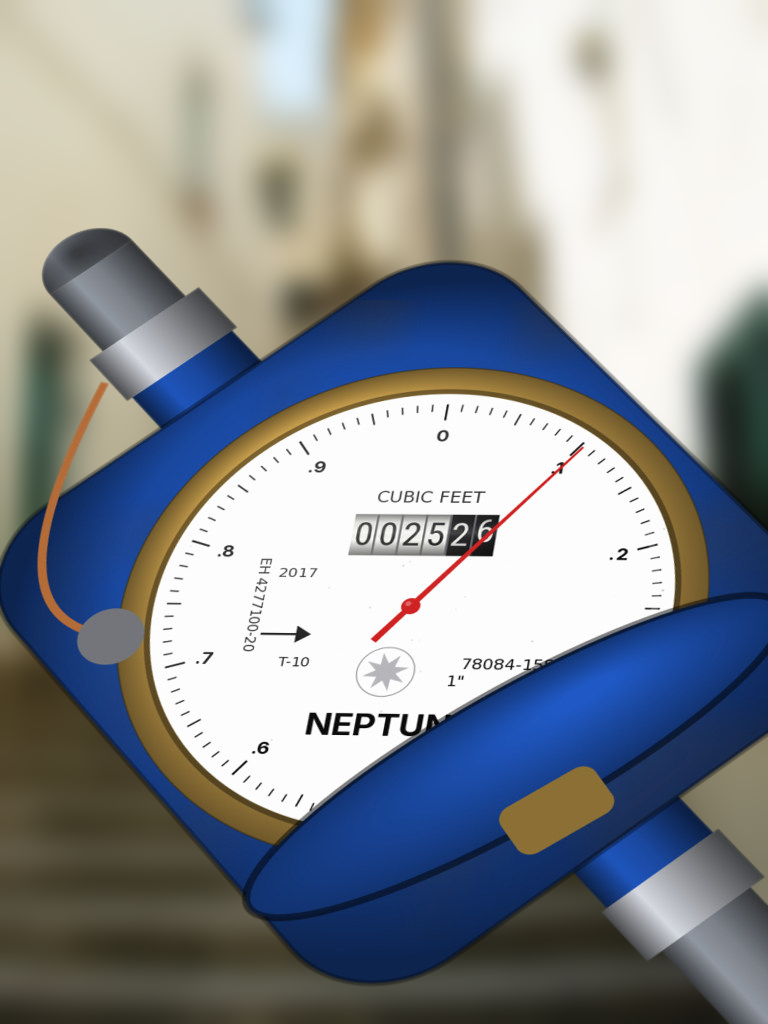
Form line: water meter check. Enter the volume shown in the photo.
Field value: 2526.10 ft³
